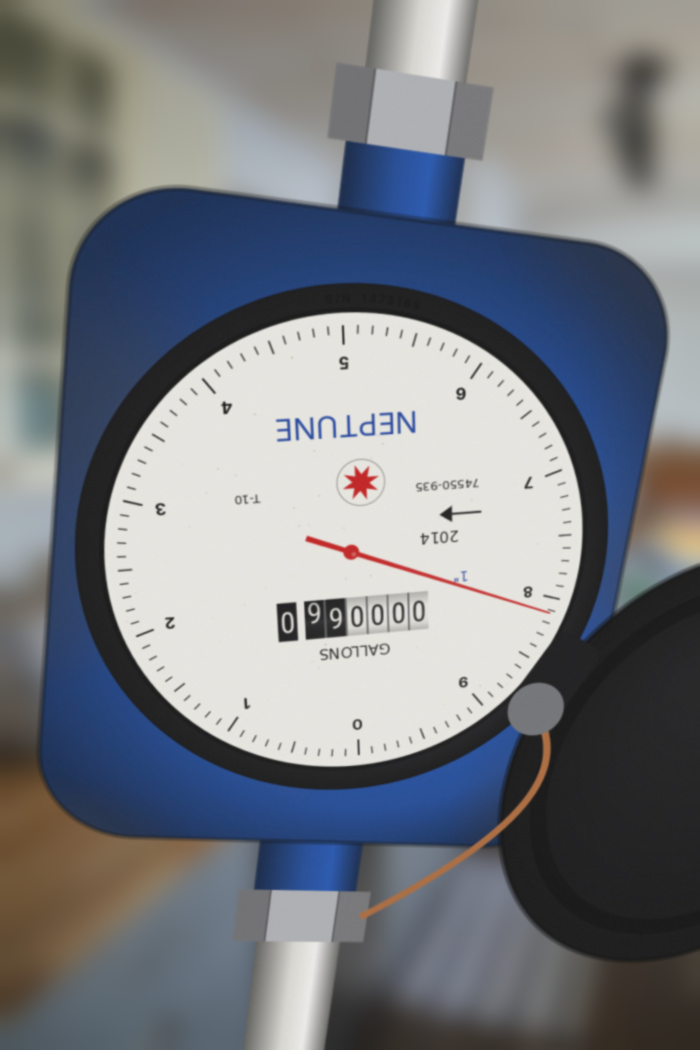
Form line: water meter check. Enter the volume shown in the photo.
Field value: 658.1 gal
